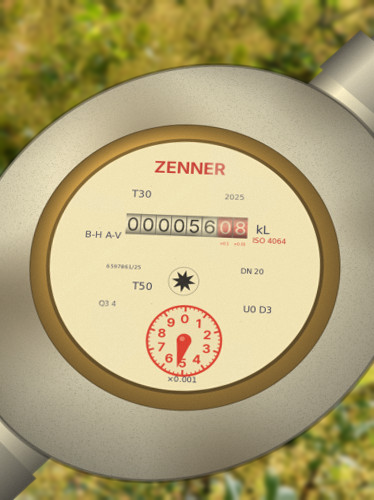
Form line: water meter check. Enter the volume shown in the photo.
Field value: 56.085 kL
